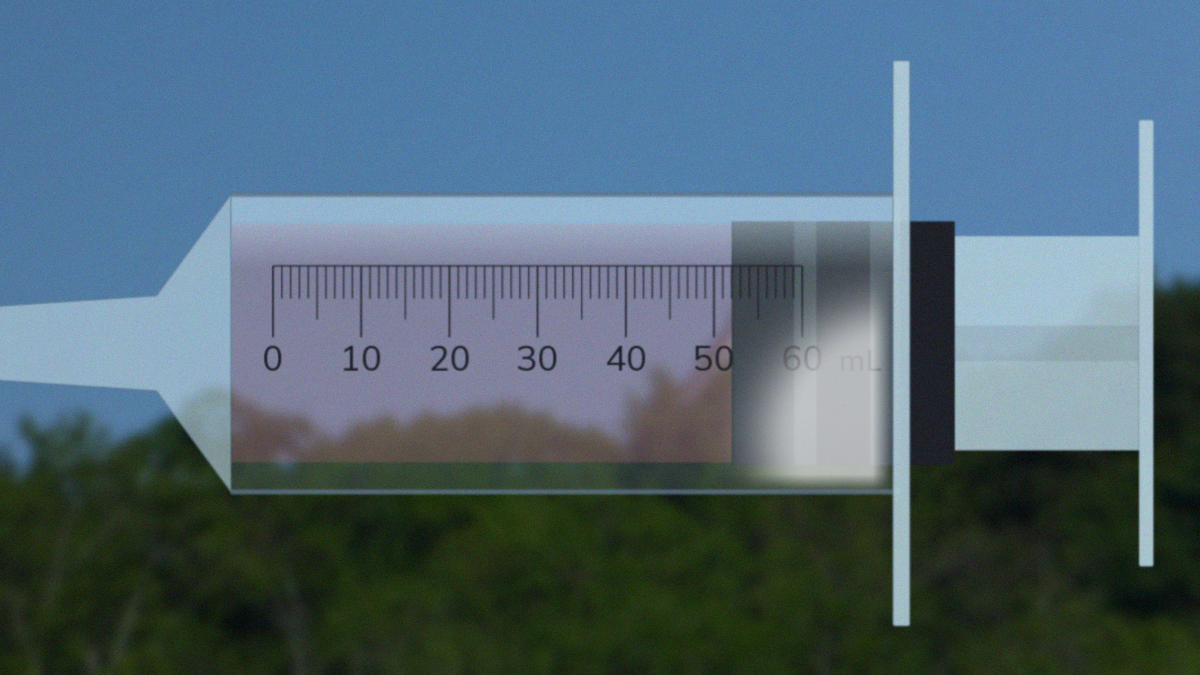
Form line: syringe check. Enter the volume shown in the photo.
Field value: 52 mL
